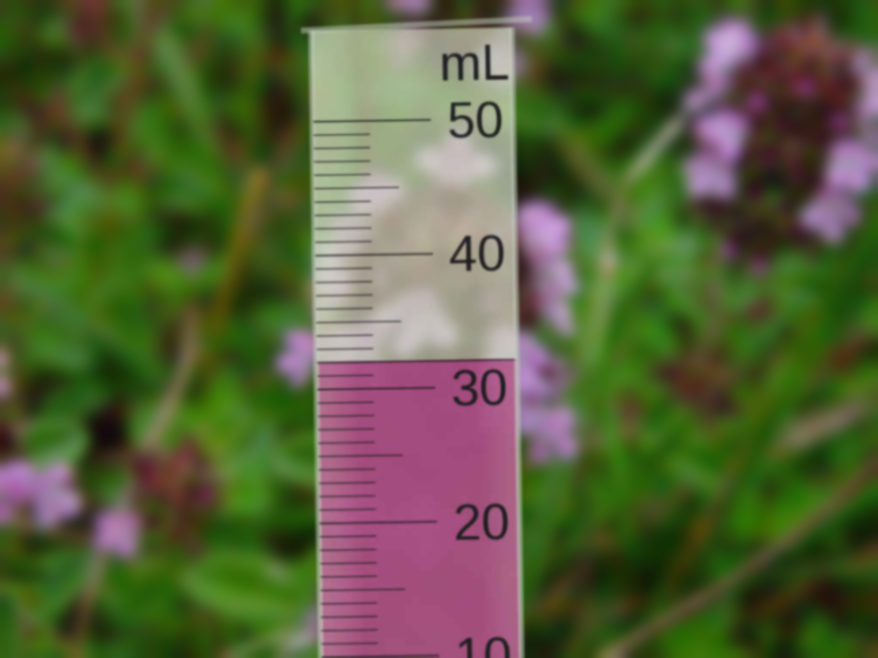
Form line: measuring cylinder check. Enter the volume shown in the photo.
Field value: 32 mL
